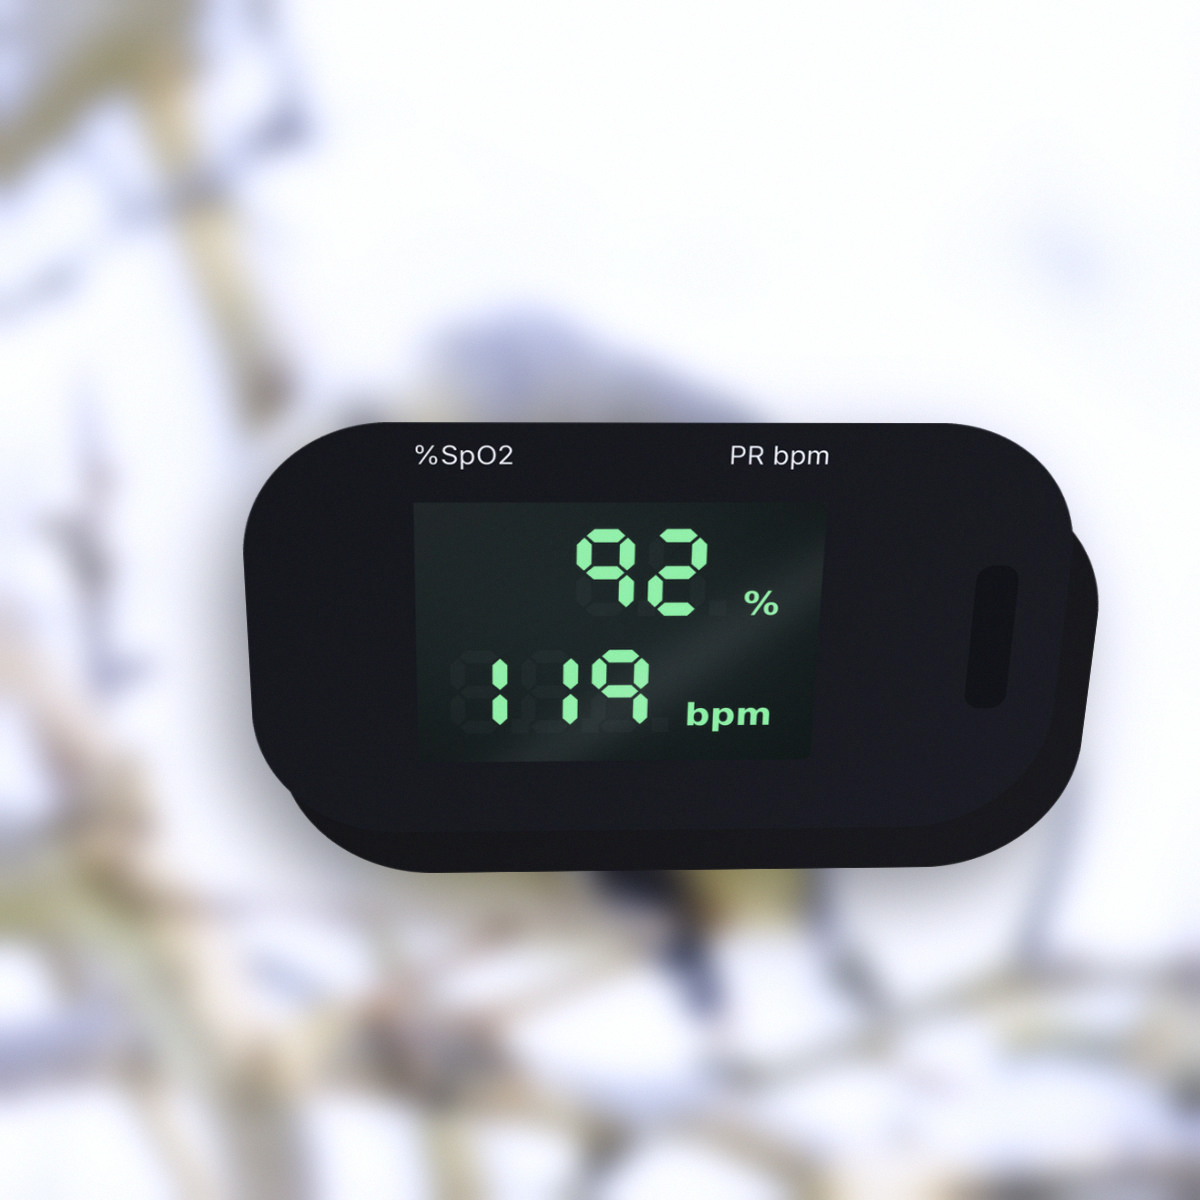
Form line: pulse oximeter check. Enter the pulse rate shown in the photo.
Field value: 119 bpm
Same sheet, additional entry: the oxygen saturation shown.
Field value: 92 %
